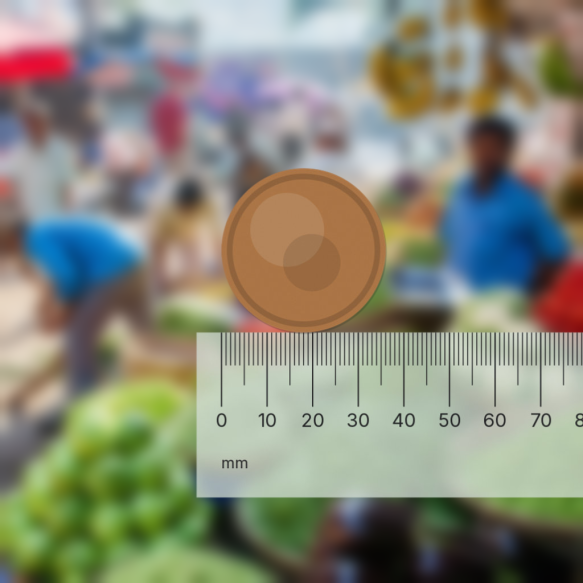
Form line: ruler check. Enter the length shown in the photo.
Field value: 36 mm
